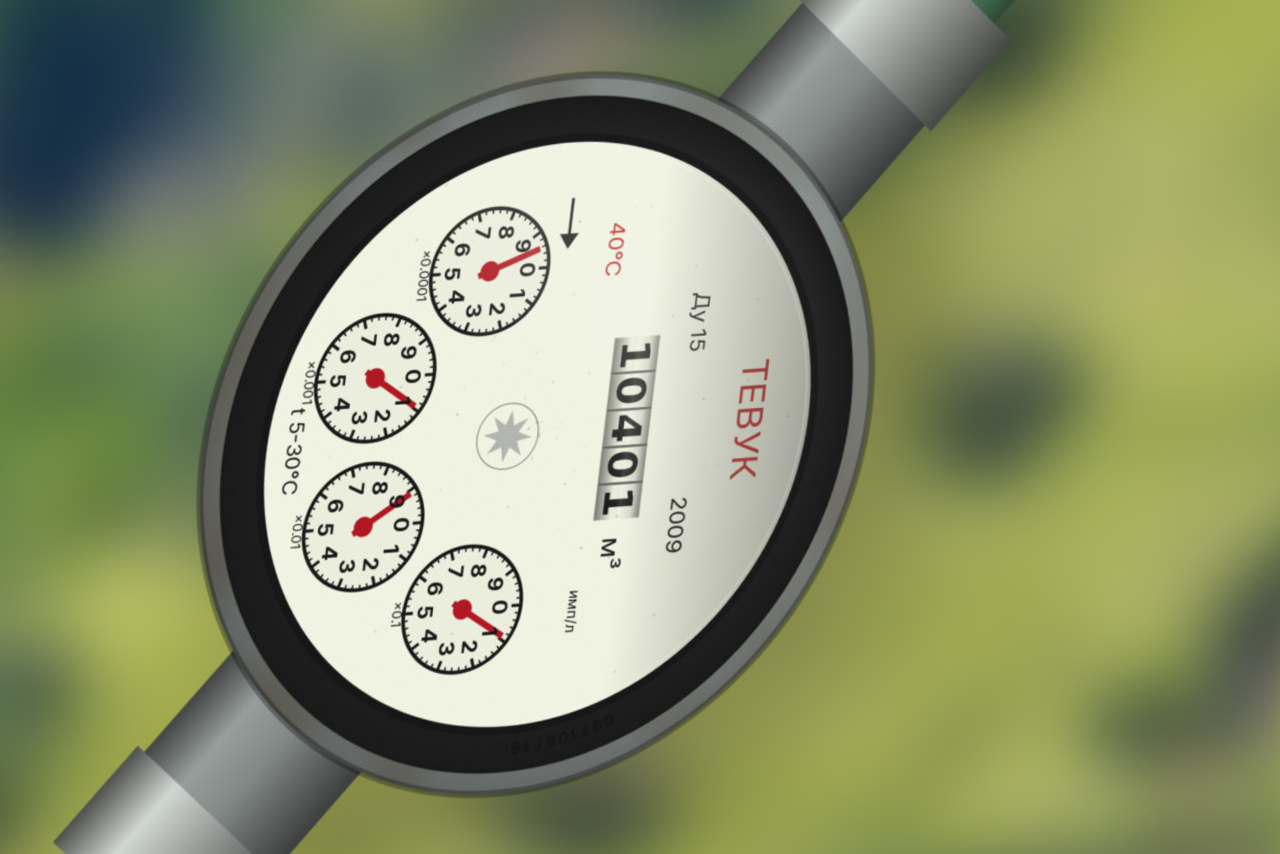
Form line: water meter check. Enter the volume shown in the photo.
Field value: 10401.0909 m³
